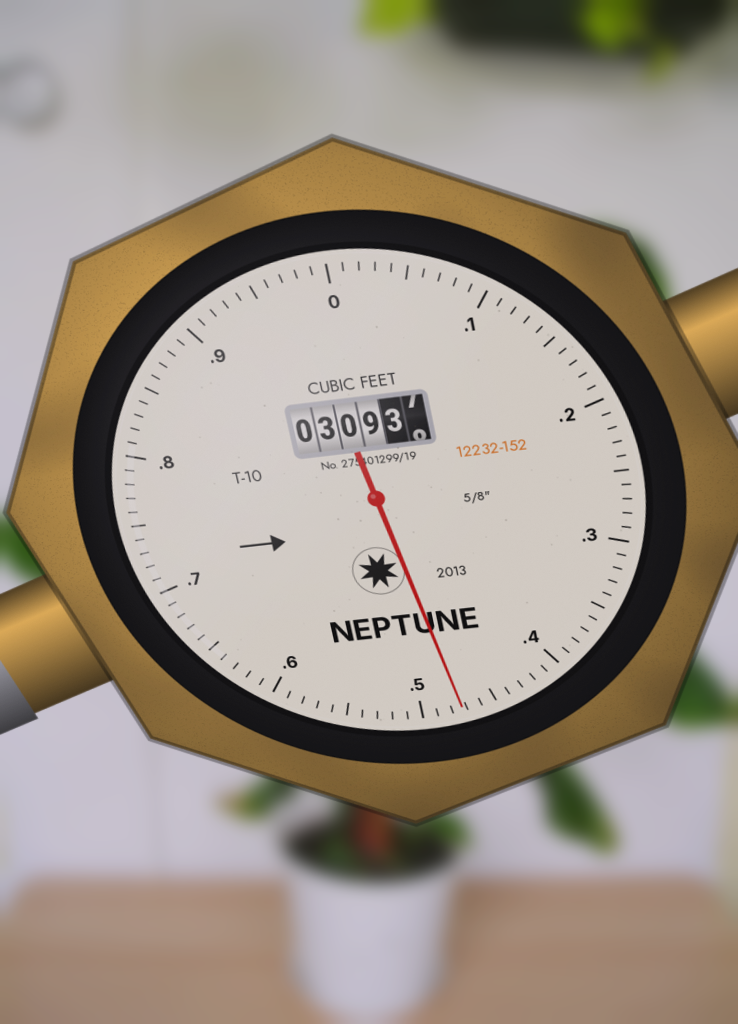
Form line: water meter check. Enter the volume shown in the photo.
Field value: 30937.47 ft³
